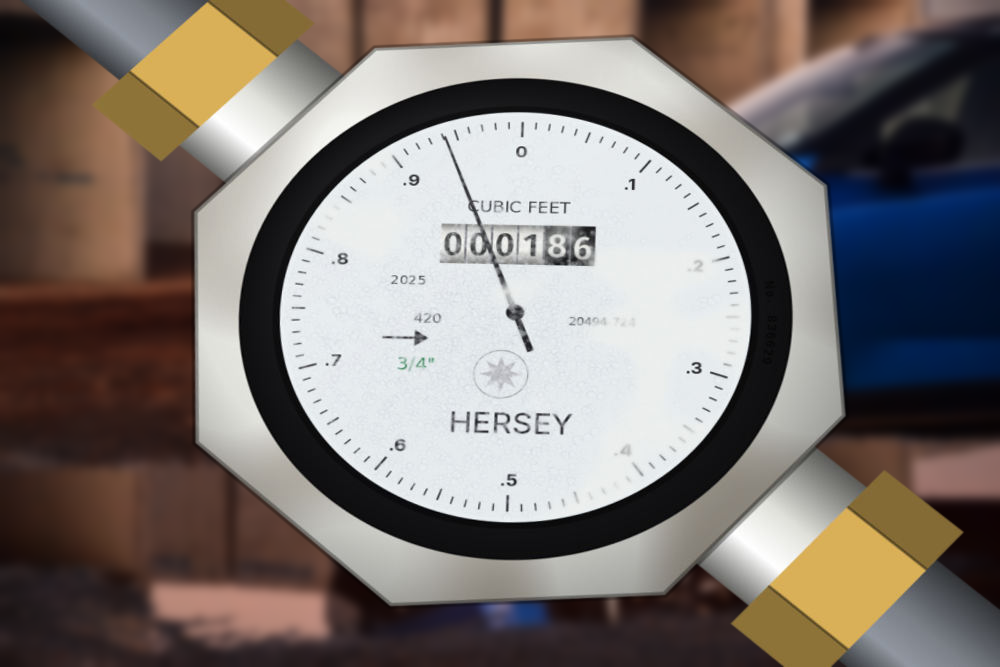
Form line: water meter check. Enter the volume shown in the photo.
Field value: 185.94 ft³
